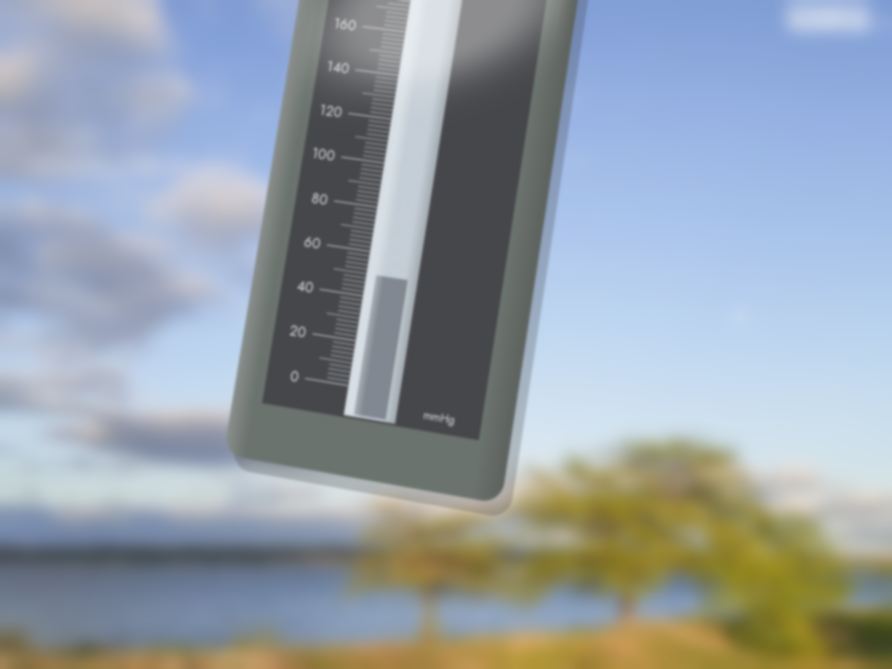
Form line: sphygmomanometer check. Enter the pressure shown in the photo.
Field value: 50 mmHg
